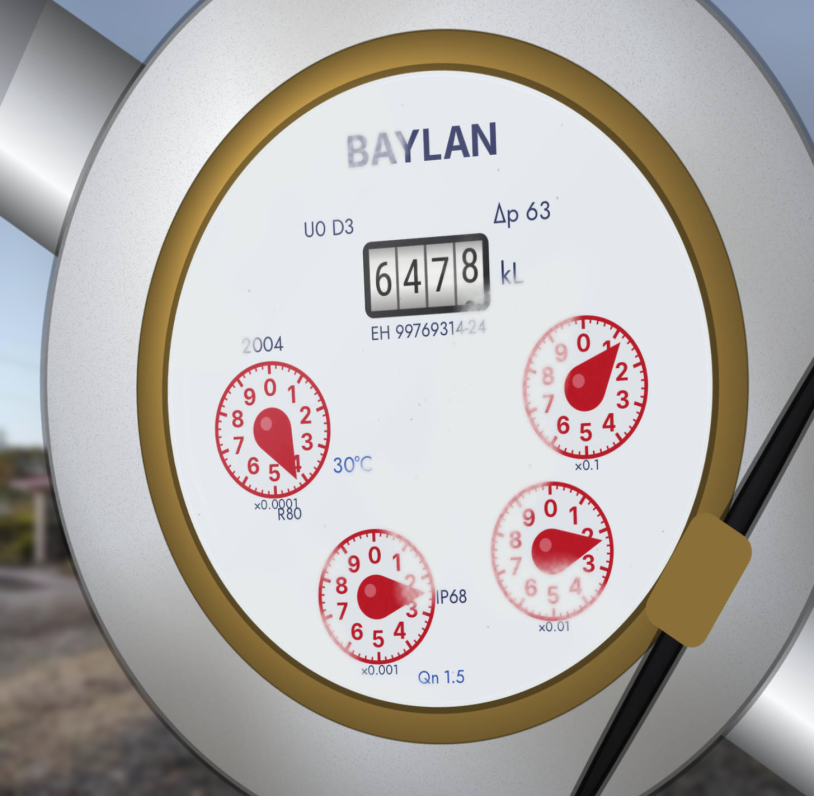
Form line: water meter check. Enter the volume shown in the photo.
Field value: 6478.1224 kL
